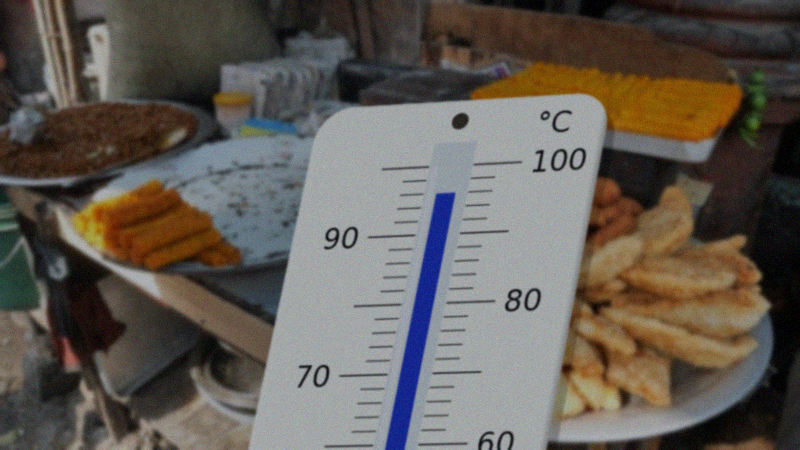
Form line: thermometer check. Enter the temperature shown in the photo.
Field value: 96 °C
